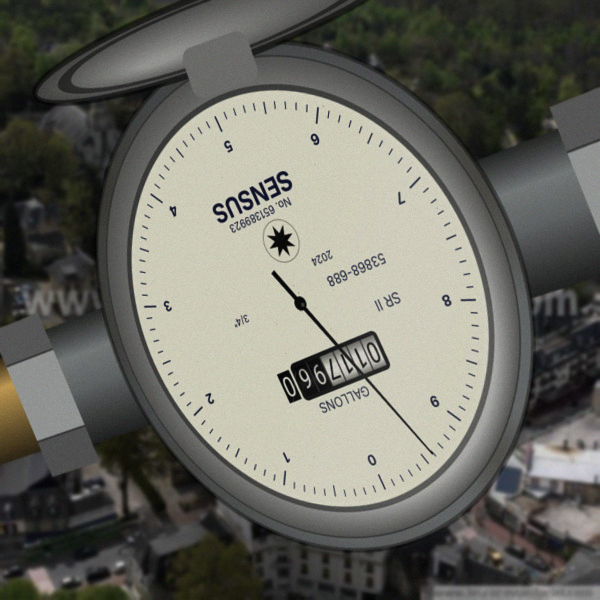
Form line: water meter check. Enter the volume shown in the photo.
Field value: 117959.4 gal
